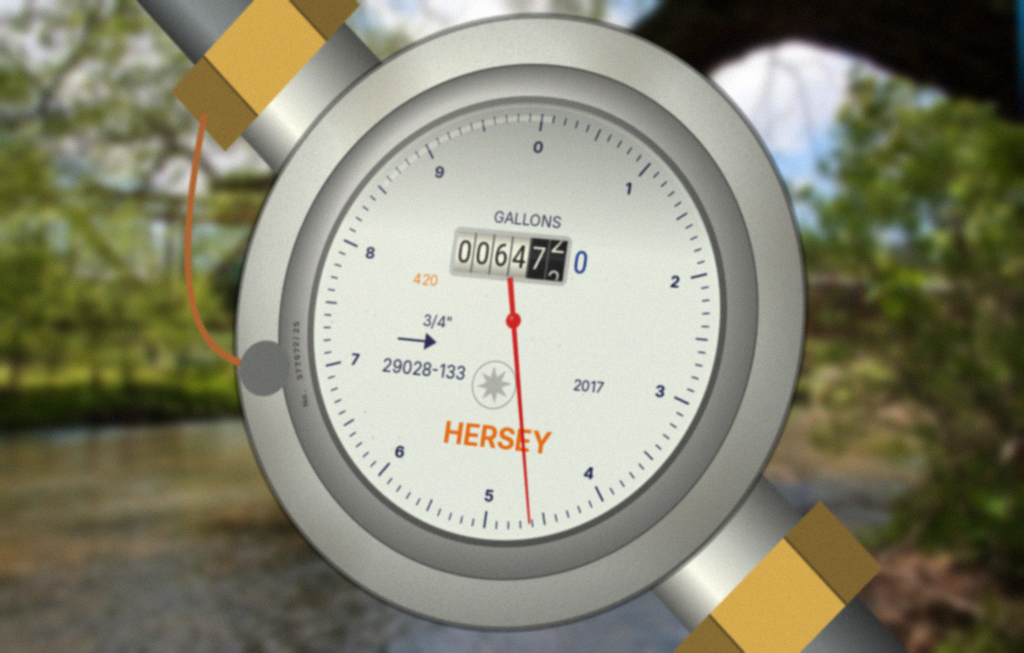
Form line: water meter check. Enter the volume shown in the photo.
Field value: 64724.6 gal
